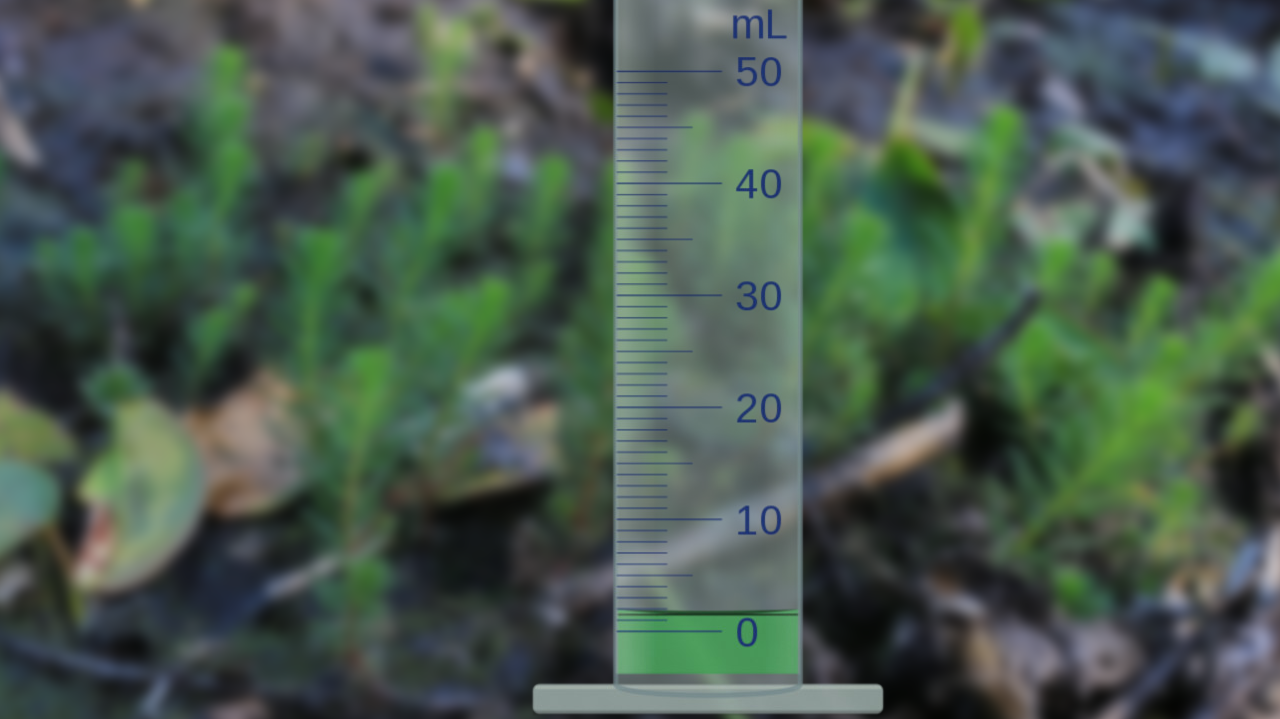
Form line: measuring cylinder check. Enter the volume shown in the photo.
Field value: 1.5 mL
